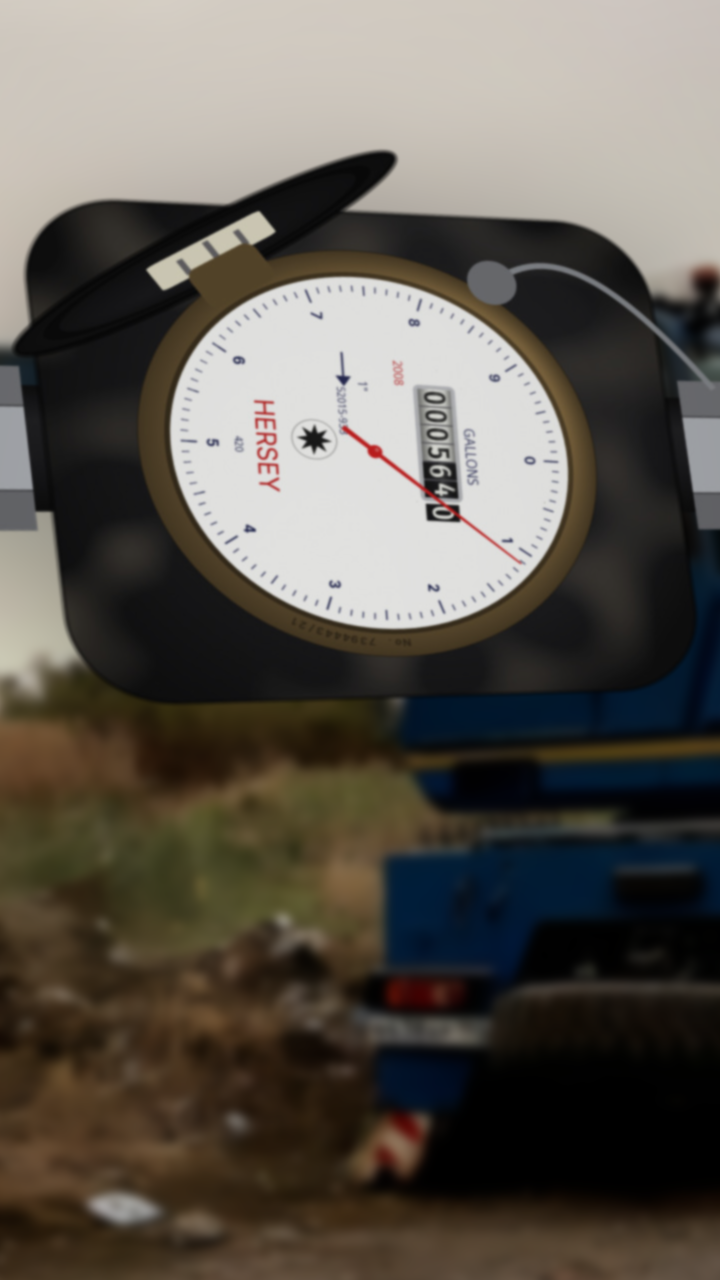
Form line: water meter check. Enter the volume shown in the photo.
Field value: 5641.1 gal
